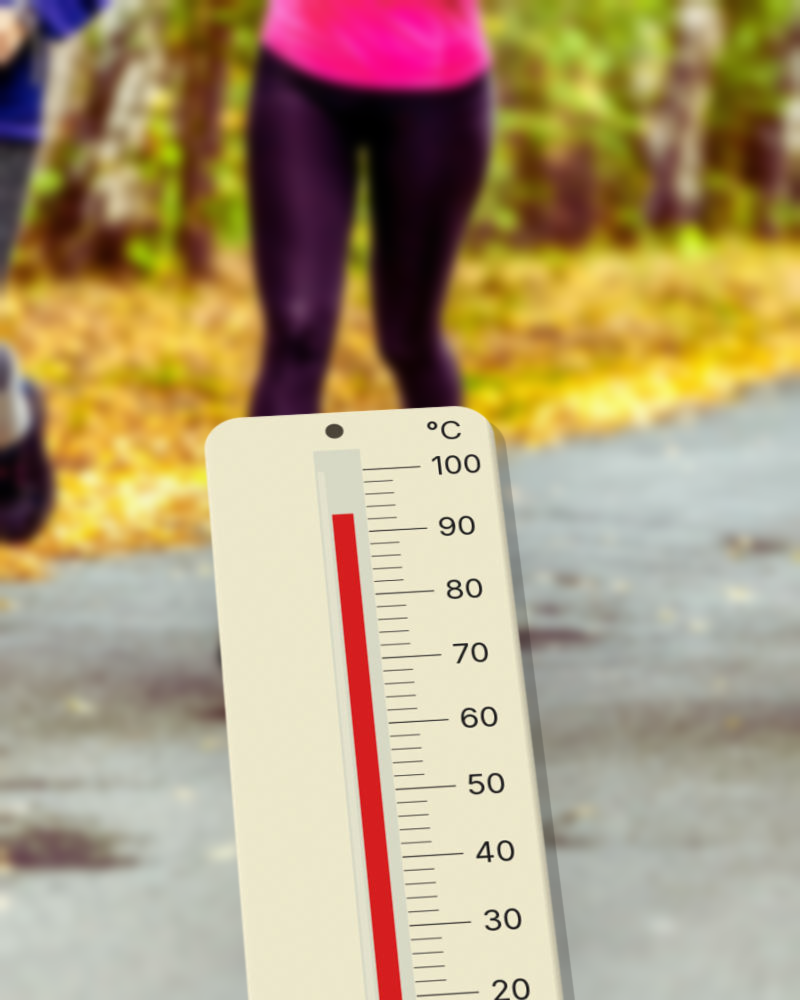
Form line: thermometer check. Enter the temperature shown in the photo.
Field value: 93 °C
